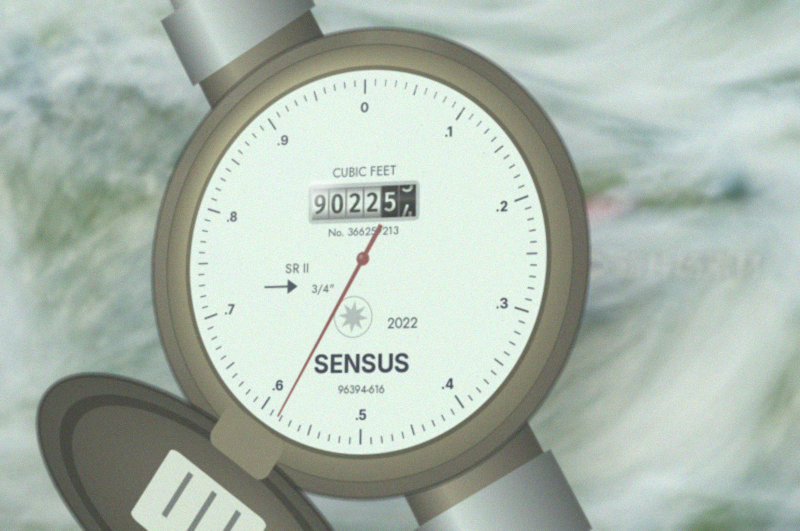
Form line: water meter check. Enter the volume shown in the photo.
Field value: 902253.58 ft³
